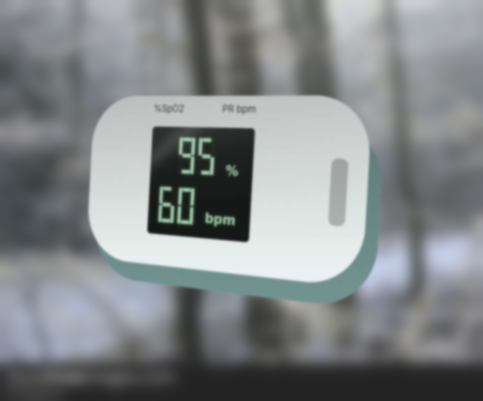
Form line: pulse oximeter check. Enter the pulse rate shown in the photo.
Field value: 60 bpm
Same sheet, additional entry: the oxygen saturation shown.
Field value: 95 %
